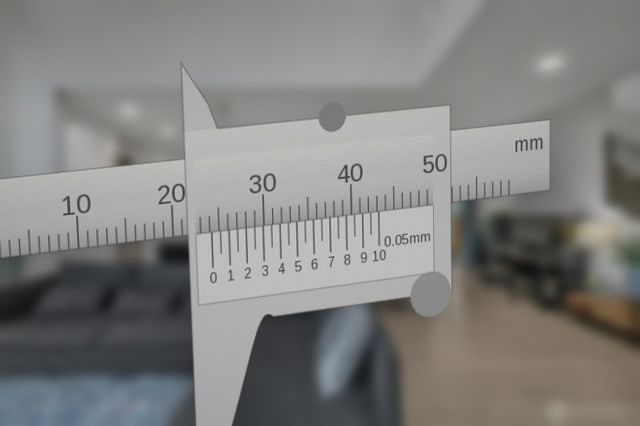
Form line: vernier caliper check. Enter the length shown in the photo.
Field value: 24.2 mm
